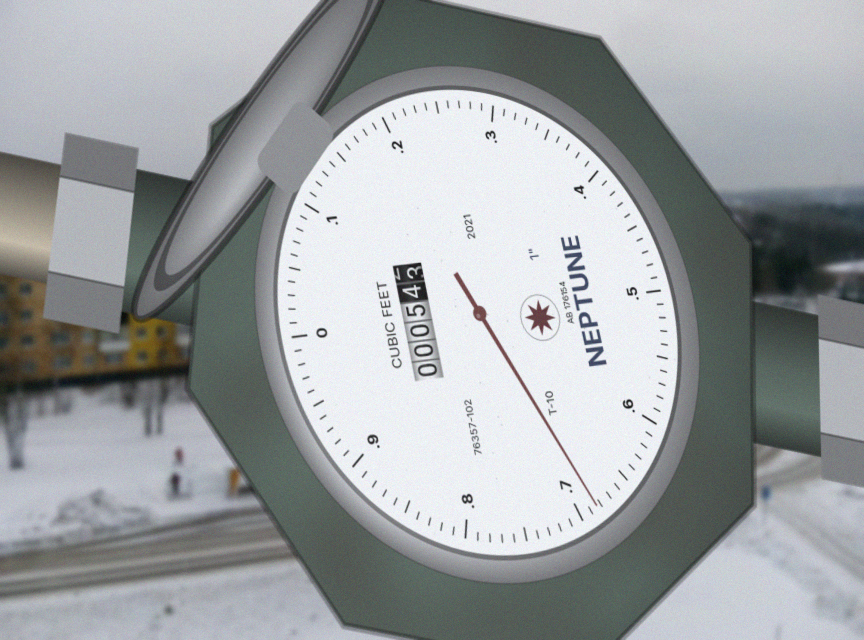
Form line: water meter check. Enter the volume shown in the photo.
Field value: 542.68 ft³
